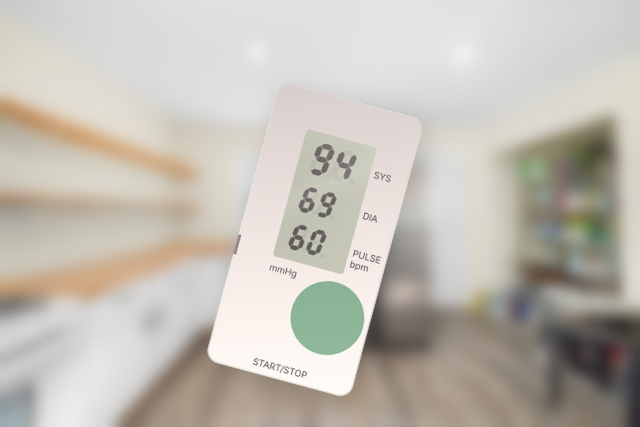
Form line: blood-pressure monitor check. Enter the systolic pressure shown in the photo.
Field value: 94 mmHg
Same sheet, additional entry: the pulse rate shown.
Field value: 60 bpm
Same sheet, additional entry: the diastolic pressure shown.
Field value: 69 mmHg
